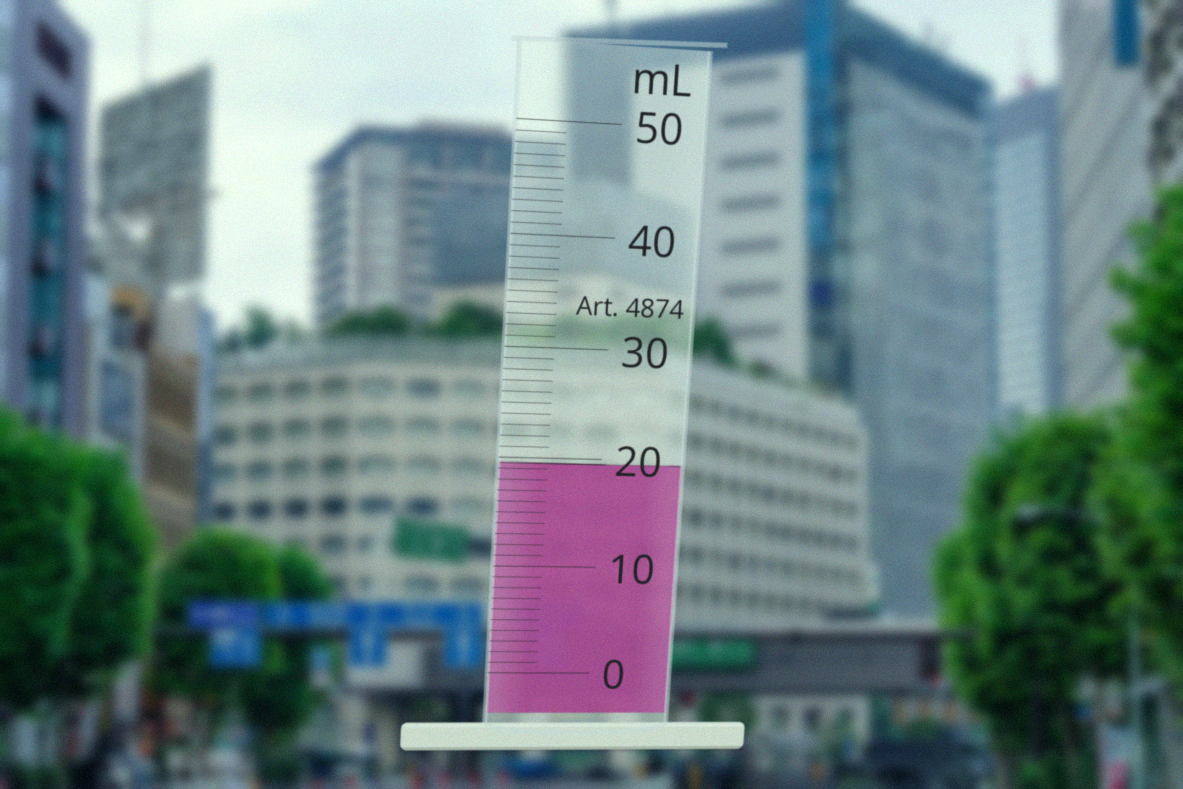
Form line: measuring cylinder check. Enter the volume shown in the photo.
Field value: 19.5 mL
